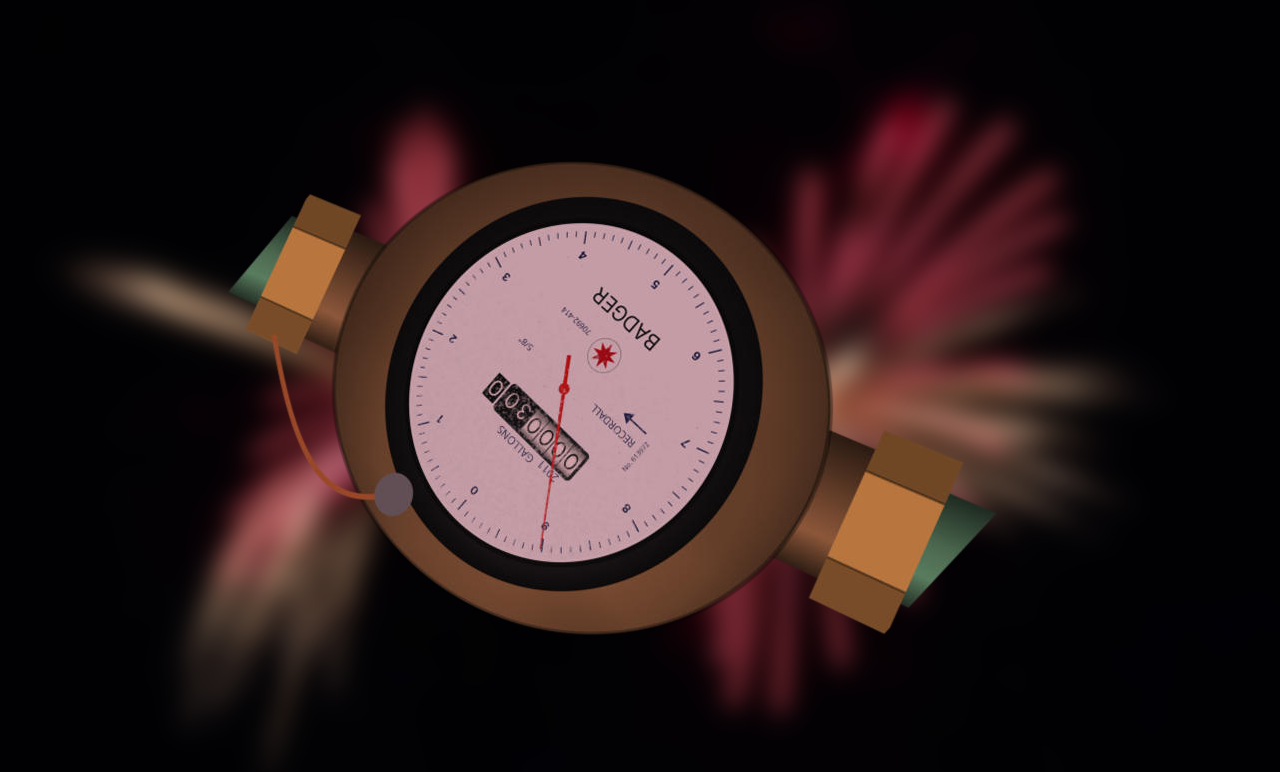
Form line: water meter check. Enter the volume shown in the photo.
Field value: 299.0 gal
